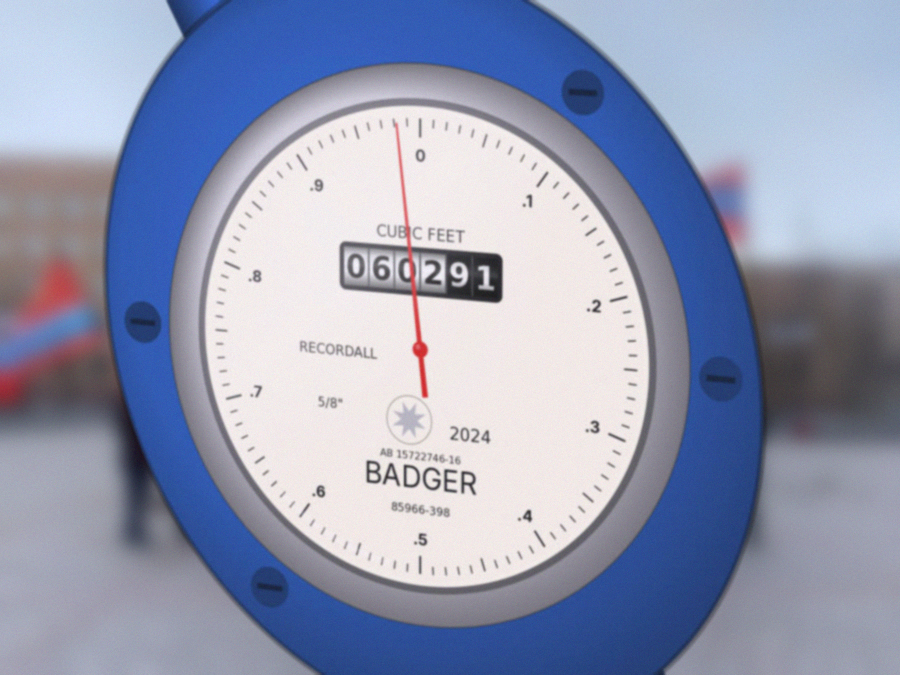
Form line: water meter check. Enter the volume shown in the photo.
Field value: 60290.98 ft³
